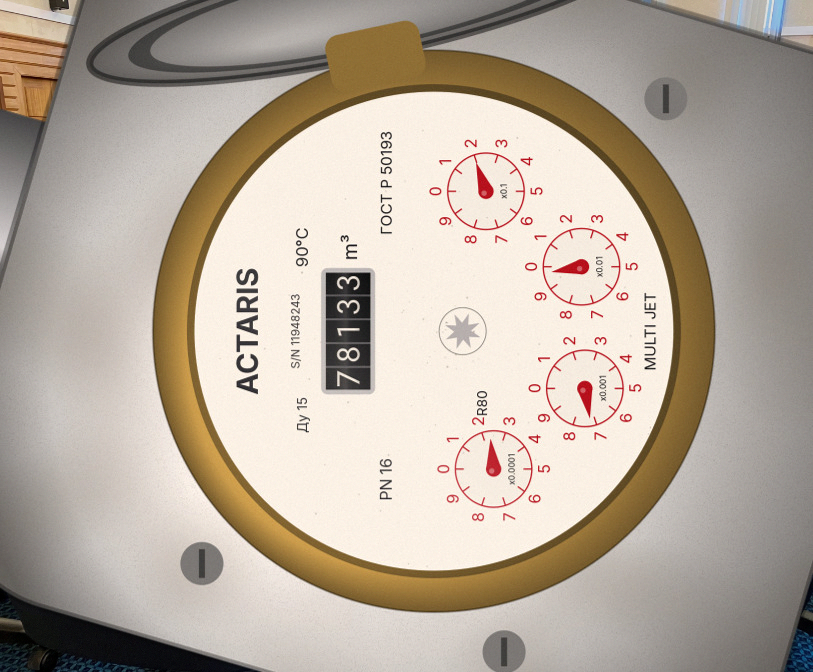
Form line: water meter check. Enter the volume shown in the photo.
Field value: 78133.1972 m³
